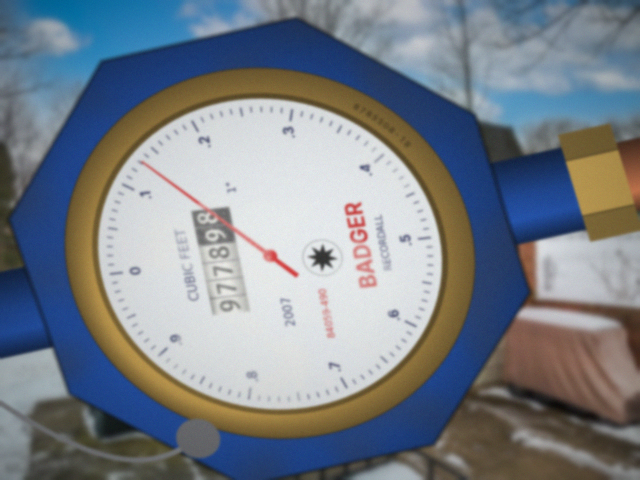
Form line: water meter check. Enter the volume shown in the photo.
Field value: 977898.13 ft³
